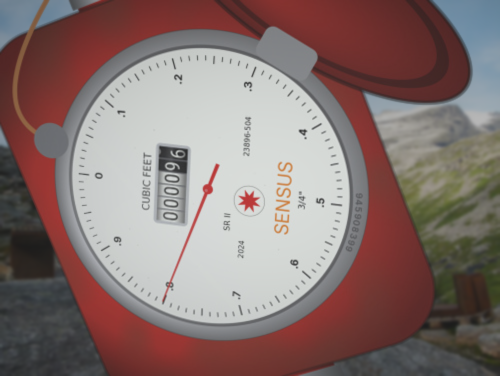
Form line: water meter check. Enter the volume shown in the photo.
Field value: 95.80 ft³
